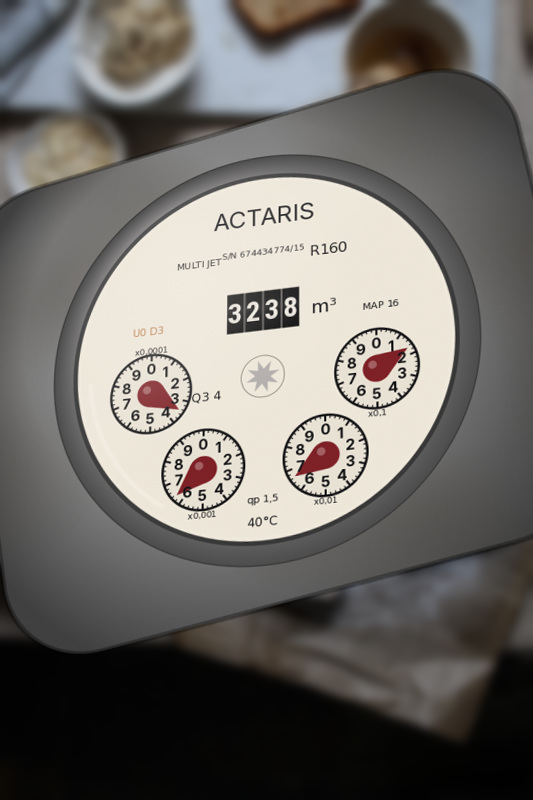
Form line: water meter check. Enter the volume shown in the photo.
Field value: 3238.1663 m³
